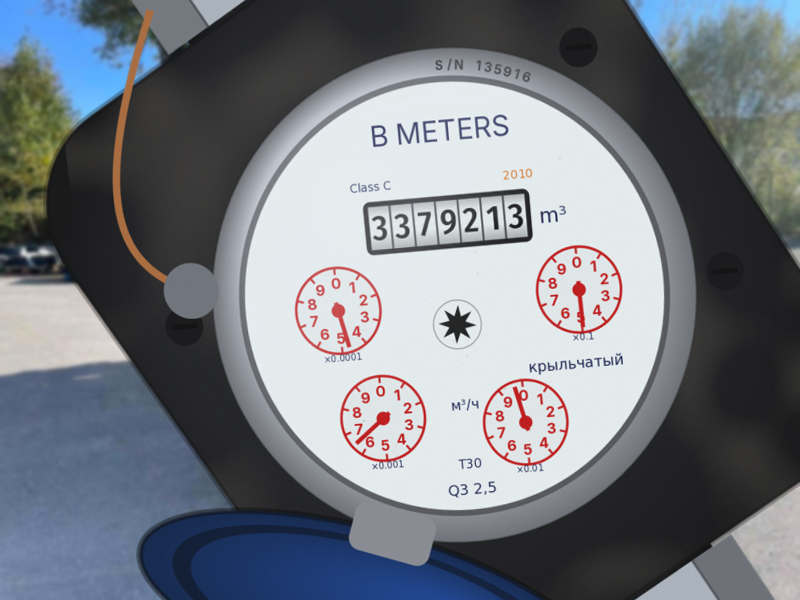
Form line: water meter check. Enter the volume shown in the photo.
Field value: 3379213.4964 m³
